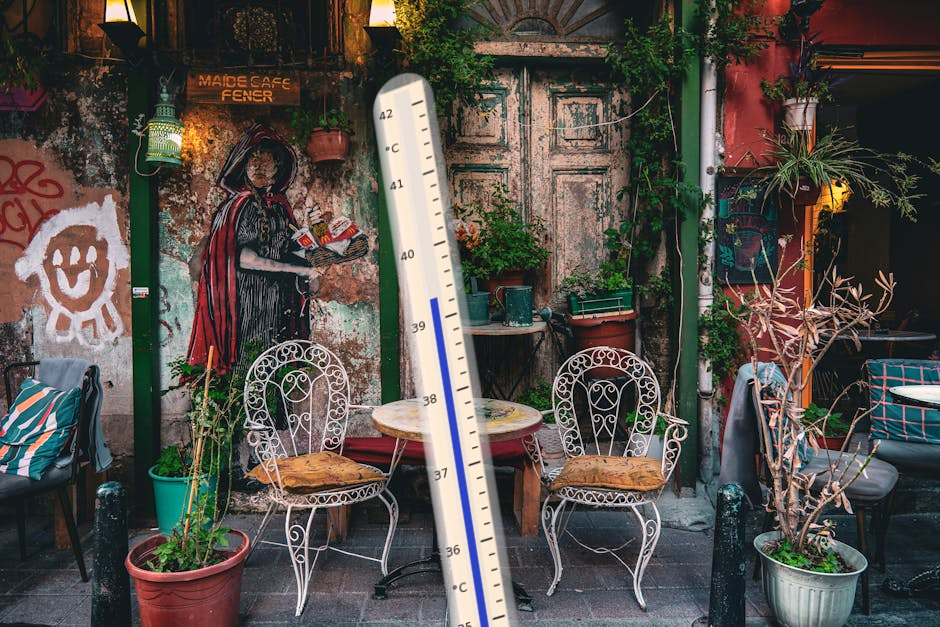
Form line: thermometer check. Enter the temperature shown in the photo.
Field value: 39.3 °C
